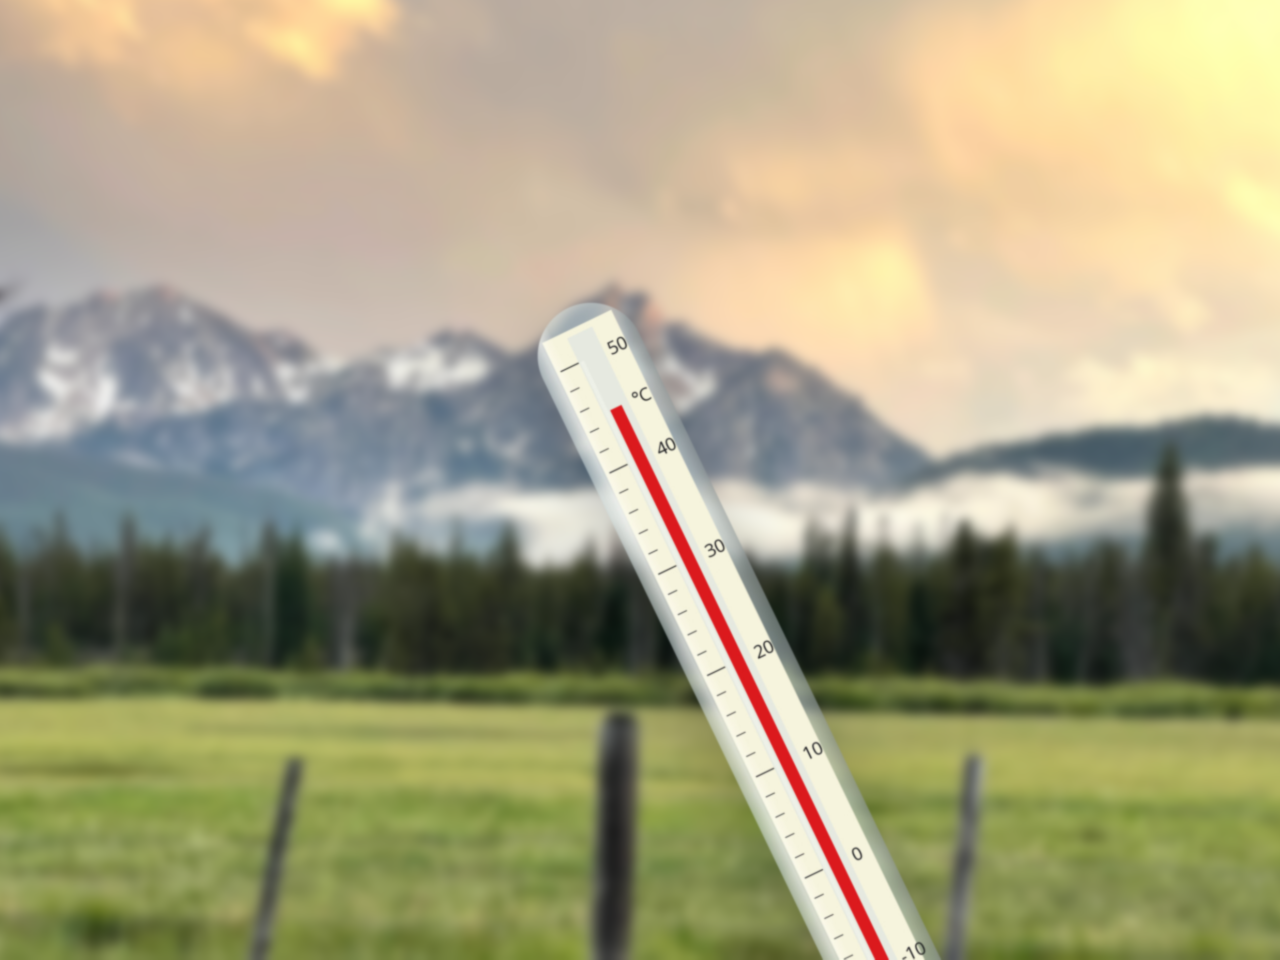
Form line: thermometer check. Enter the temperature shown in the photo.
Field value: 45 °C
